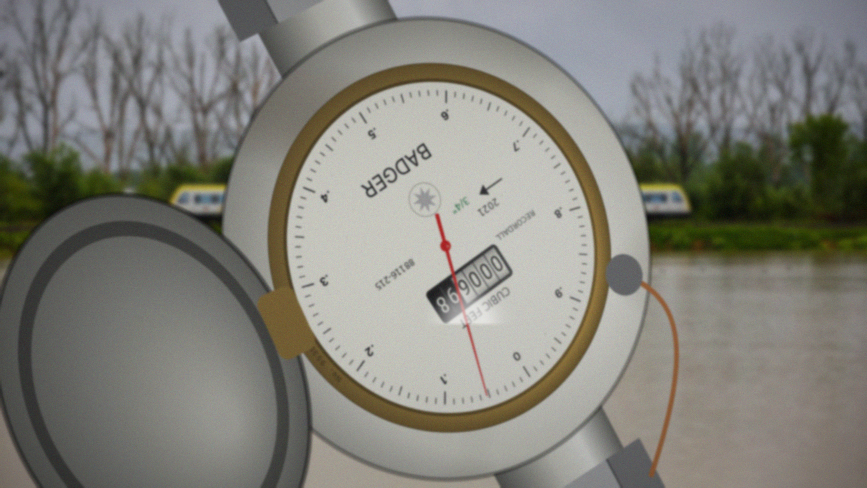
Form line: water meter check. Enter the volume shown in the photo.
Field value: 698.05 ft³
